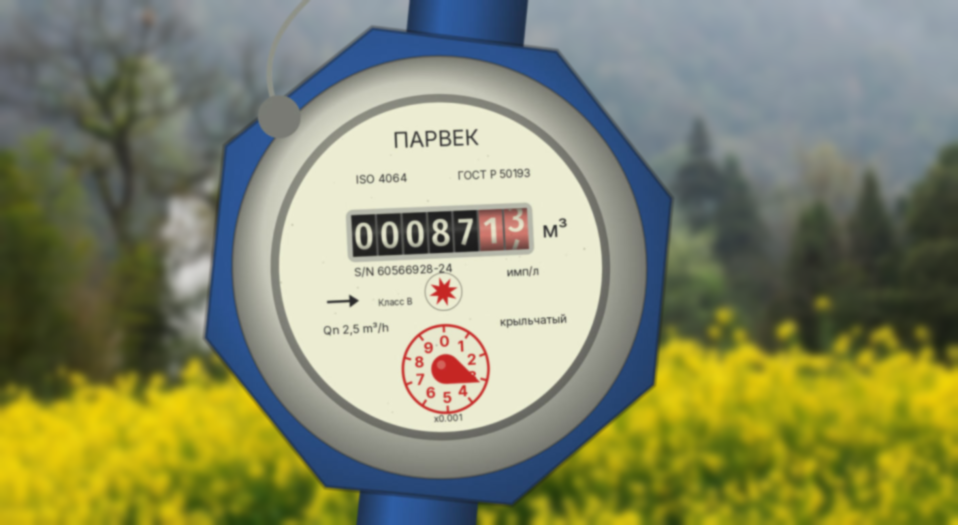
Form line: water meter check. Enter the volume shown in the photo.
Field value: 87.133 m³
